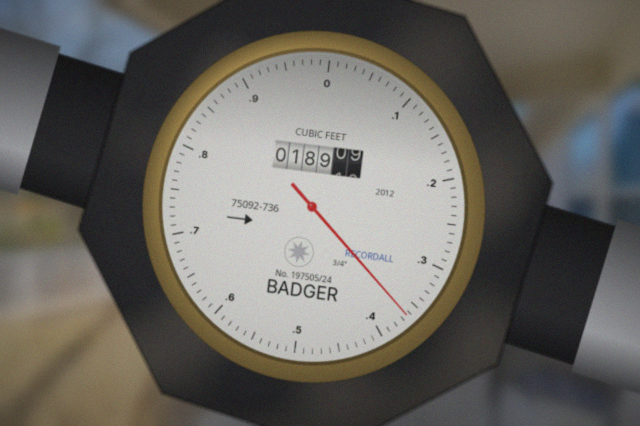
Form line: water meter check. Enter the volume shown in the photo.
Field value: 18909.36 ft³
